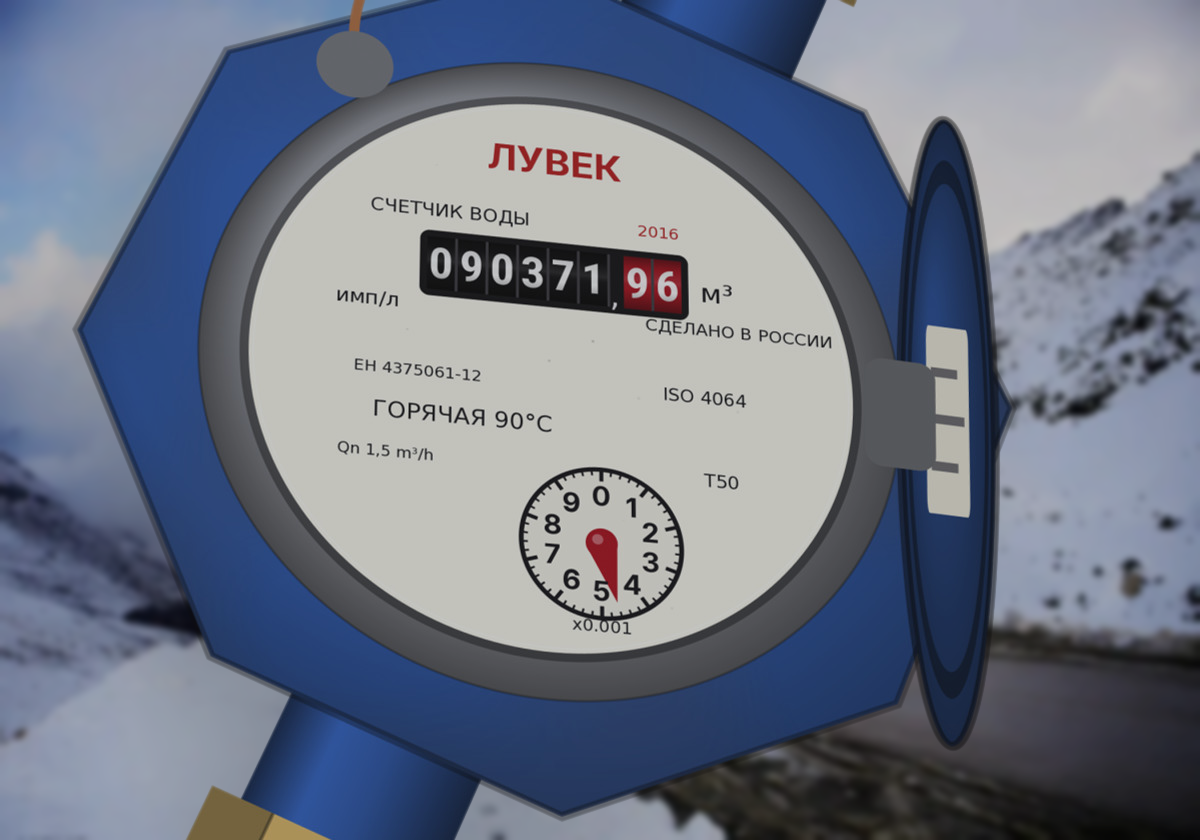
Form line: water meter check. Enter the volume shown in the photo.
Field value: 90371.964 m³
